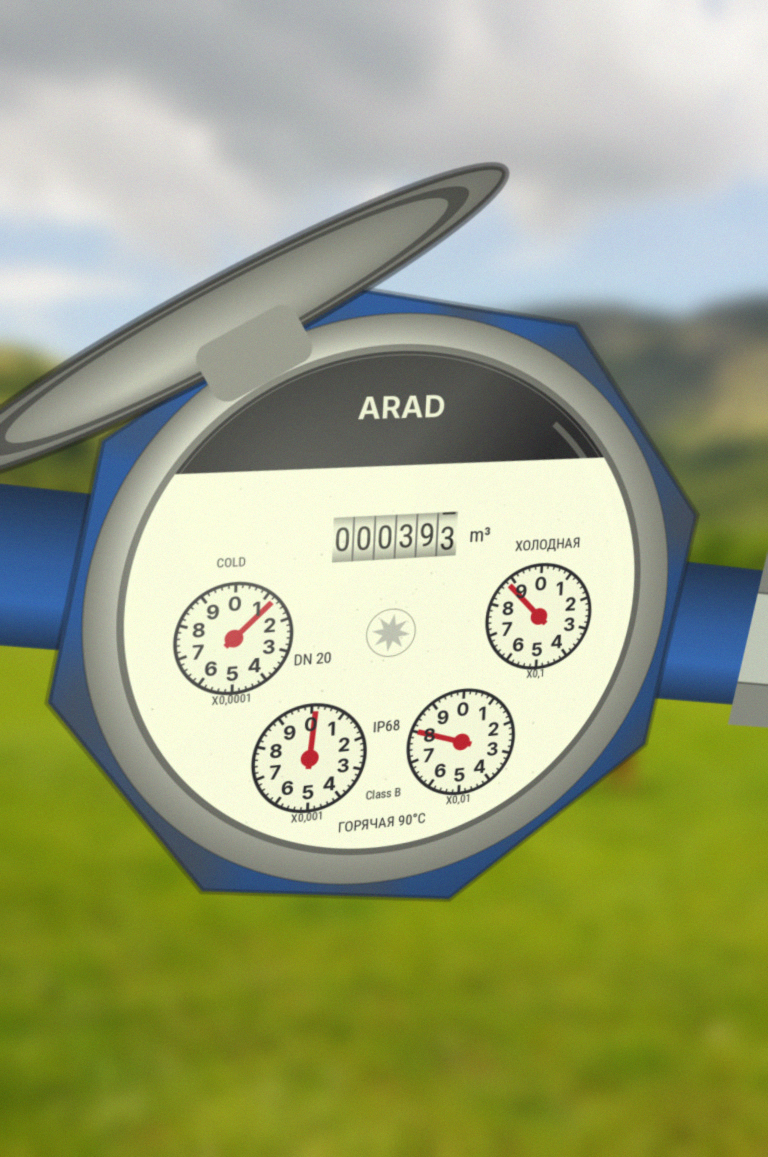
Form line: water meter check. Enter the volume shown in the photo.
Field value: 392.8801 m³
